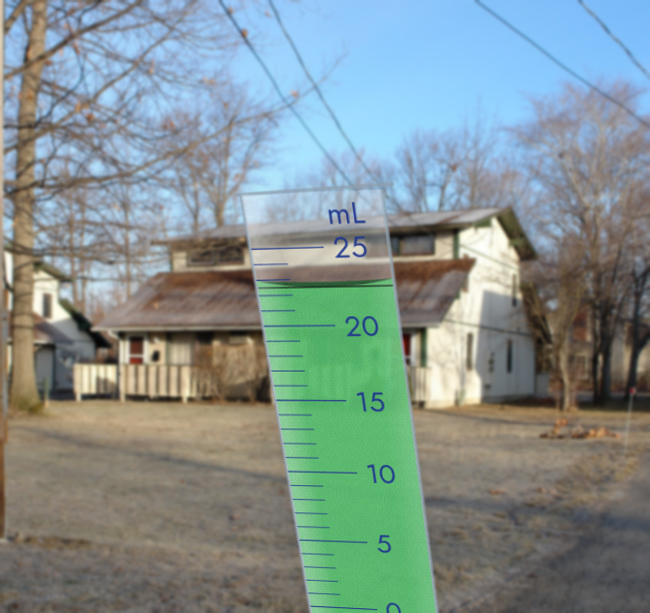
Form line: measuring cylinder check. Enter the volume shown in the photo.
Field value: 22.5 mL
